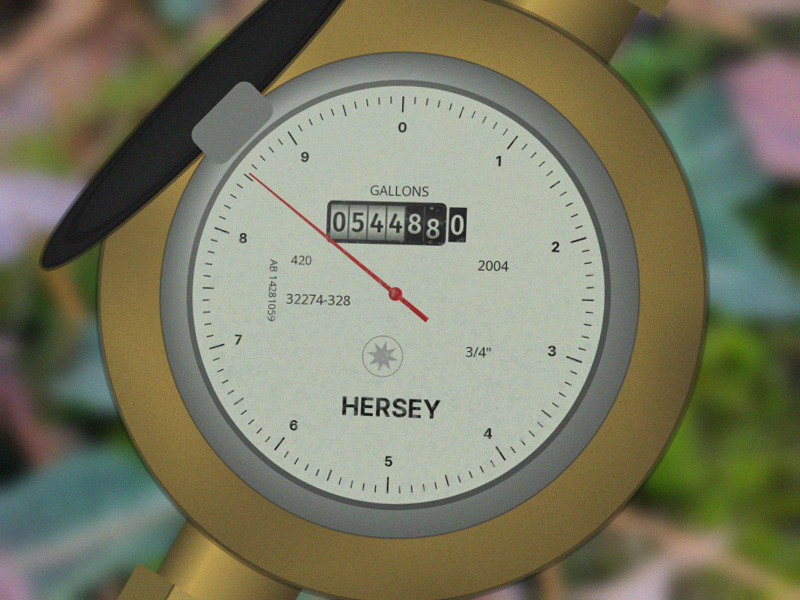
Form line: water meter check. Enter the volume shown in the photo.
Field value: 544878.5 gal
